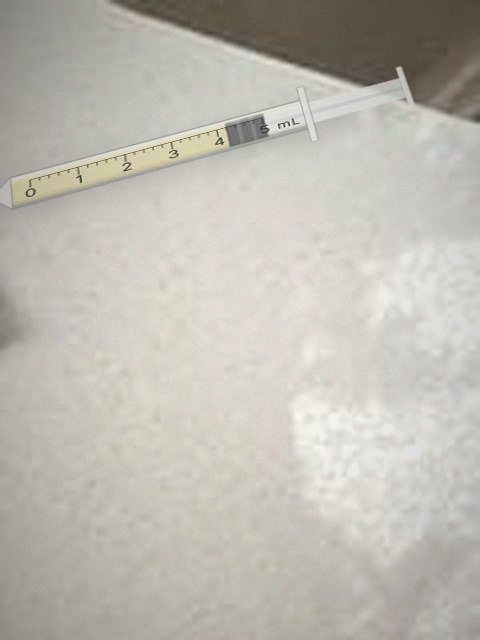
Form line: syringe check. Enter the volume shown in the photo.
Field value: 4.2 mL
